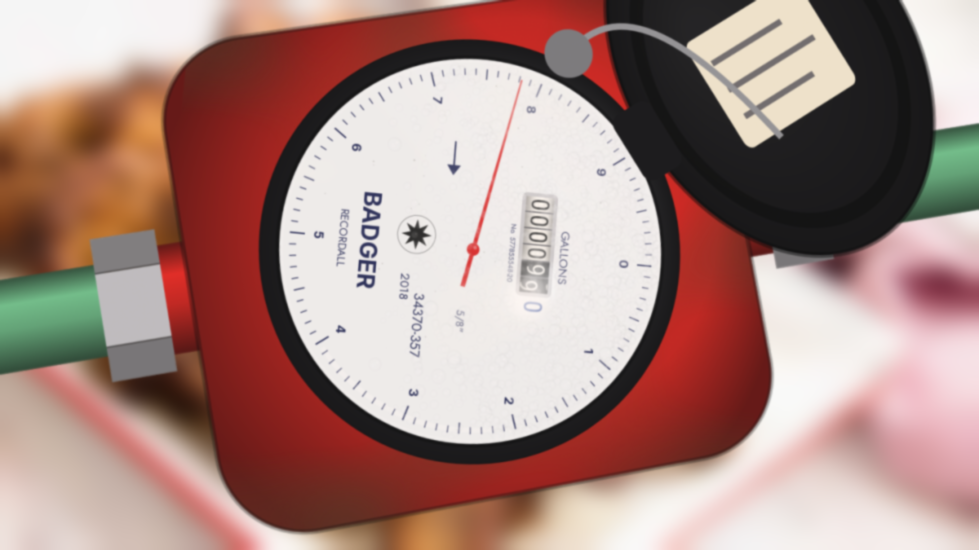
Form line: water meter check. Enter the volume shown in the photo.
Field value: 987.8 gal
